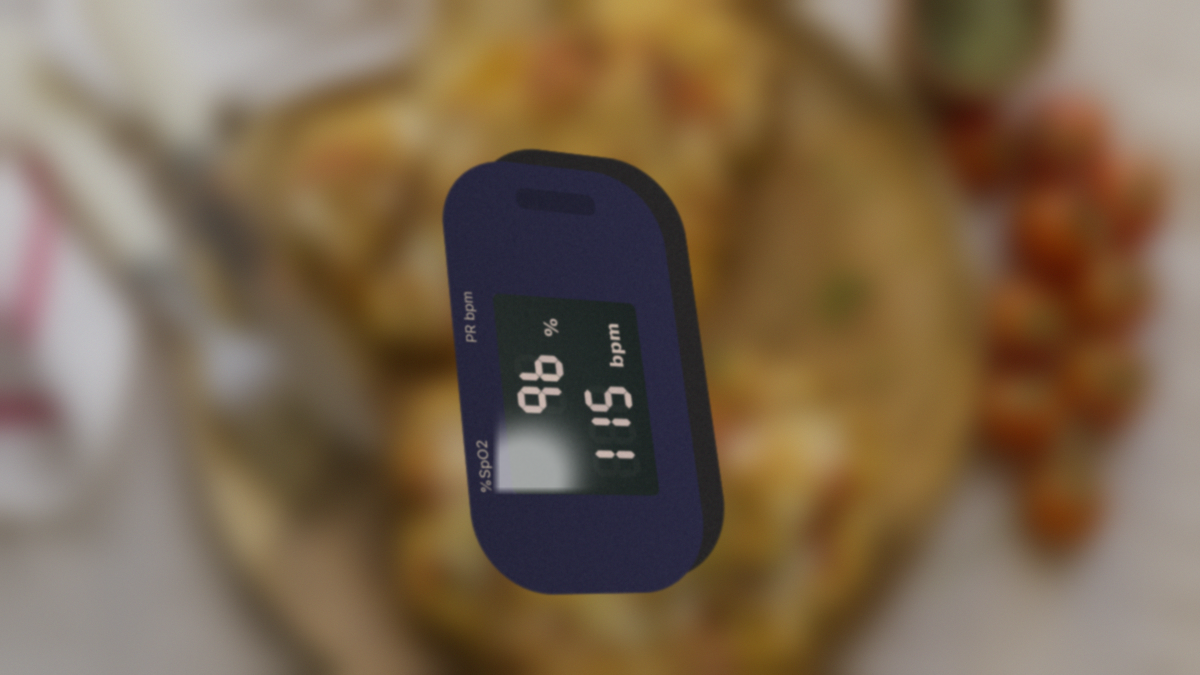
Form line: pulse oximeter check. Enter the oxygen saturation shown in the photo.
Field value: 96 %
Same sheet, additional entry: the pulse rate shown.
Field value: 115 bpm
